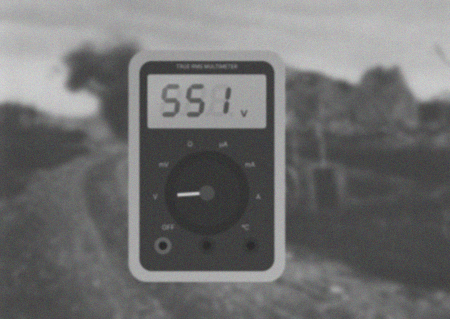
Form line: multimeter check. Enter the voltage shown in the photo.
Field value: 551 V
